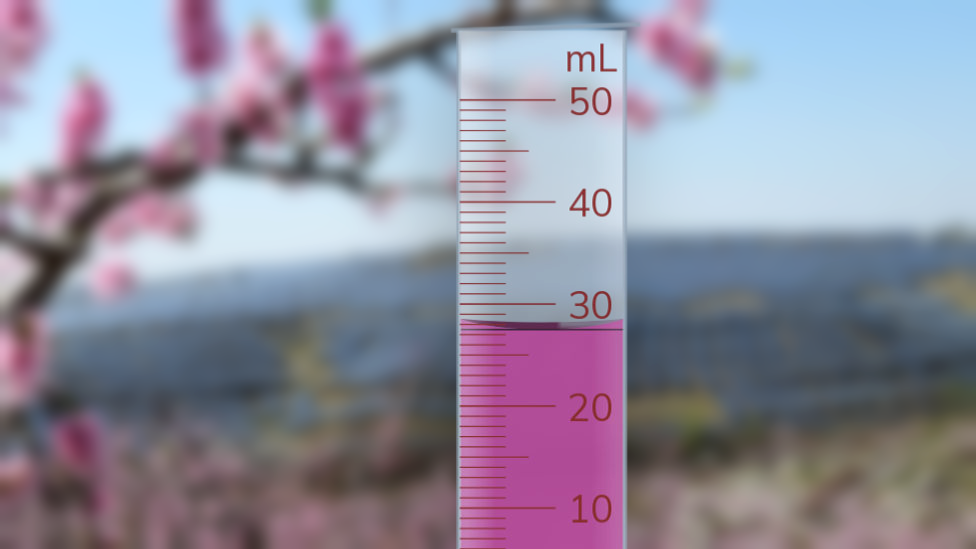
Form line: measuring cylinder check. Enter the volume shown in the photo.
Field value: 27.5 mL
